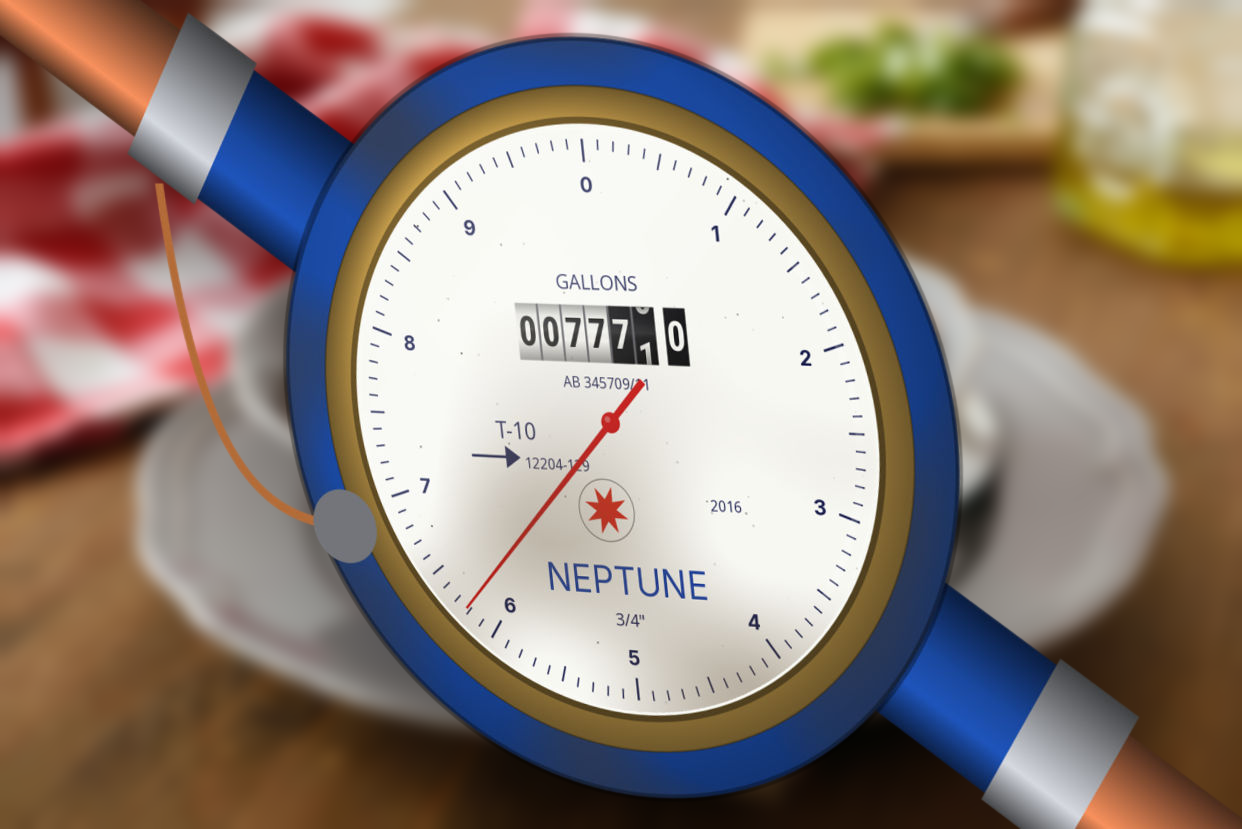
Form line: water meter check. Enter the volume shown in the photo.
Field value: 77706.2 gal
